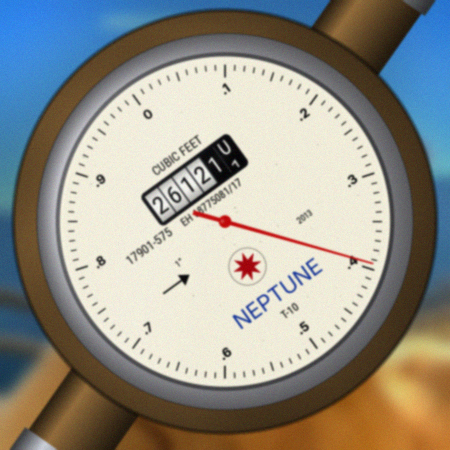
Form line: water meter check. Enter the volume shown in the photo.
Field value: 261210.39 ft³
